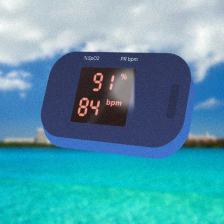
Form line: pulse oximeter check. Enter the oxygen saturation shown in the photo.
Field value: 91 %
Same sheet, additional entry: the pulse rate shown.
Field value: 84 bpm
